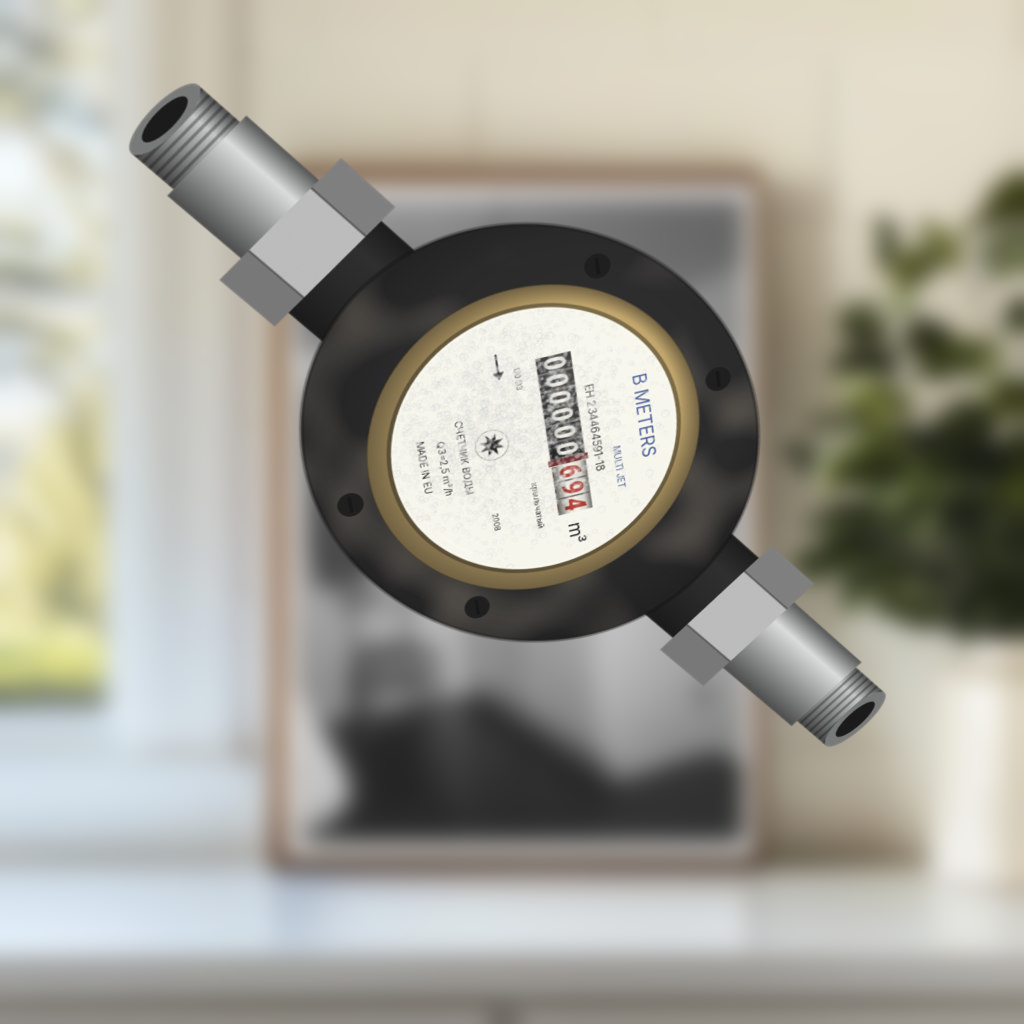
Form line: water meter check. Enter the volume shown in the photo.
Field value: 0.694 m³
